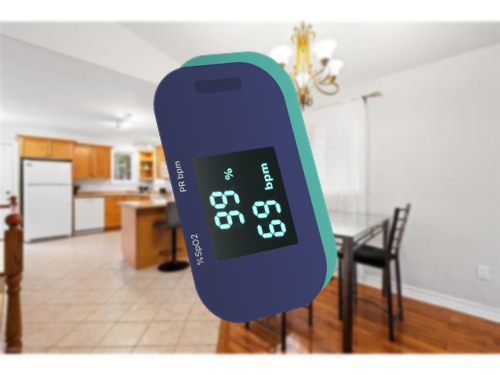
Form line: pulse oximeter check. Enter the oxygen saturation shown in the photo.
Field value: 99 %
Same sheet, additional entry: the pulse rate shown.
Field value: 69 bpm
